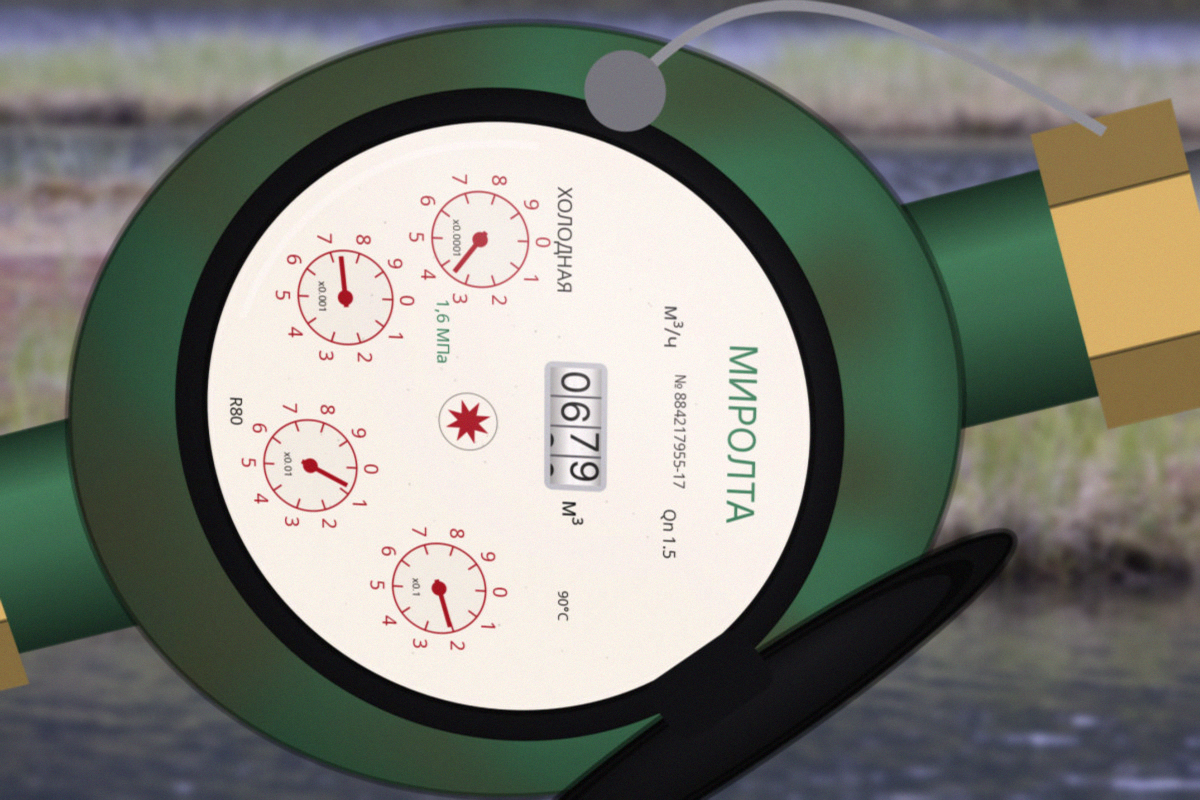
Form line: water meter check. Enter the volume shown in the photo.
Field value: 679.2073 m³
